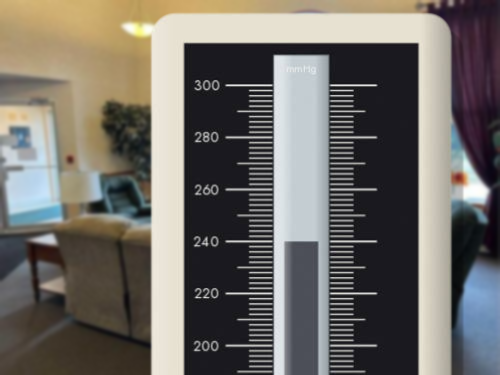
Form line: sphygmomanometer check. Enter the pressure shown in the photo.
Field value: 240 mmHg
